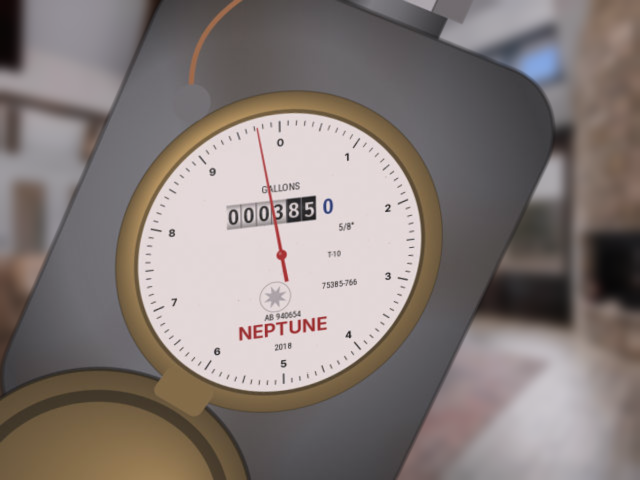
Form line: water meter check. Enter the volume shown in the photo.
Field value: 3849.7 gal
